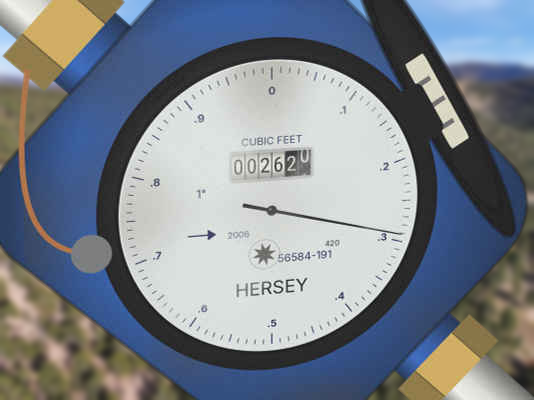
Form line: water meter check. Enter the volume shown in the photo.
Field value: 2620.29 ft³
